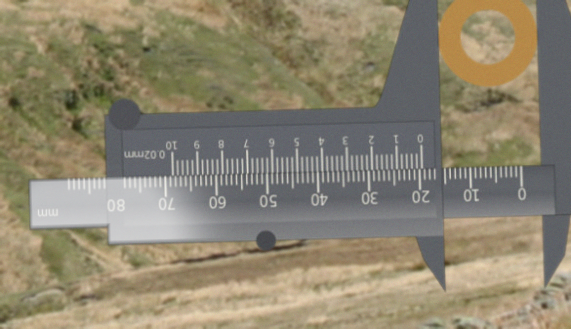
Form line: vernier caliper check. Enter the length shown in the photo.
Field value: 19.5 mm
